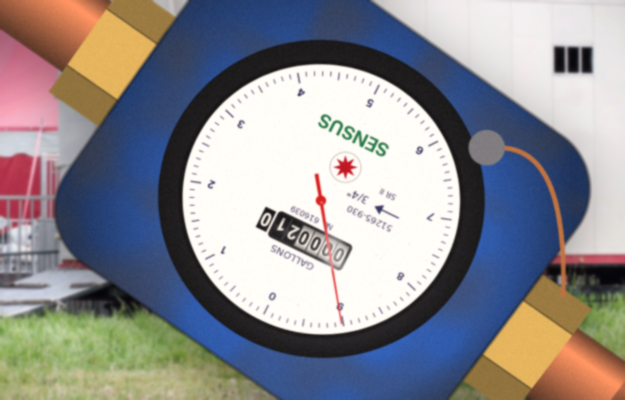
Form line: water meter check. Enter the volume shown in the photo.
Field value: 209.0 gal
